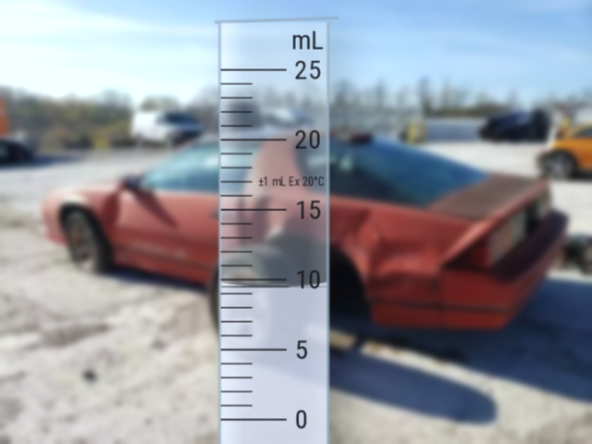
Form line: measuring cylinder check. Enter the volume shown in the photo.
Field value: 9.5 mL
